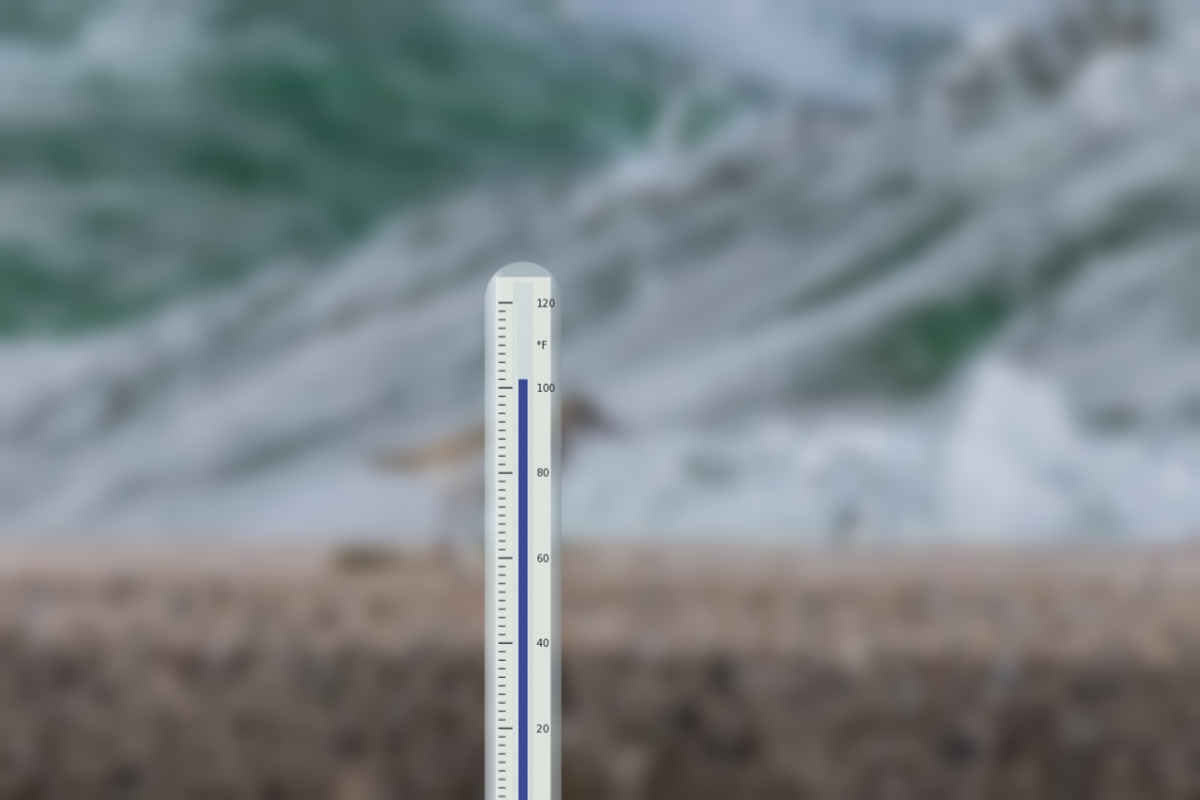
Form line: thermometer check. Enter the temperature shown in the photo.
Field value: 102 °F
